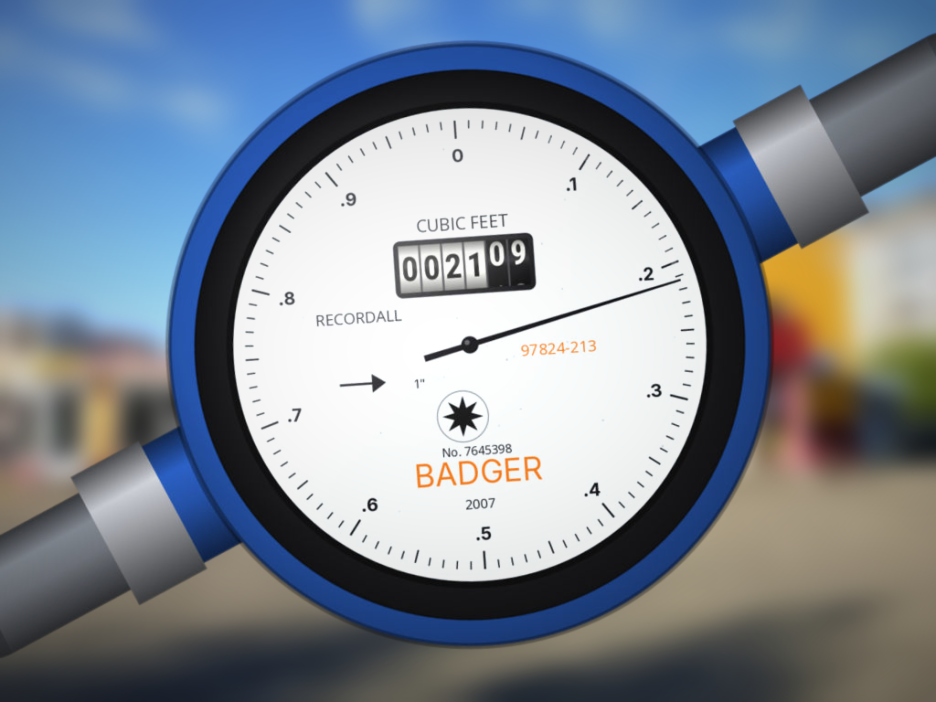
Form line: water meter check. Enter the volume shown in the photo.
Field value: 2109.21 ft³
